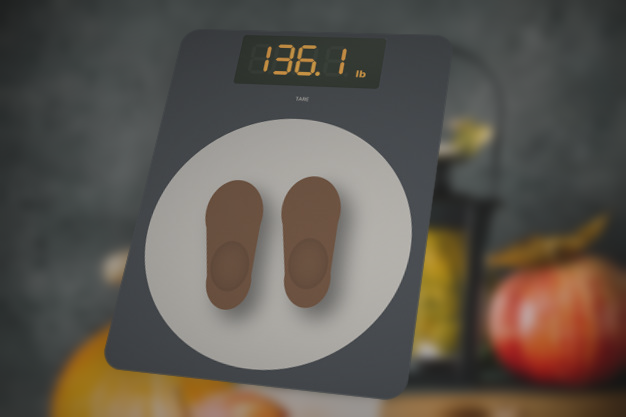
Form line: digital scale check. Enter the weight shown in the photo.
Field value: 136.1 lb
